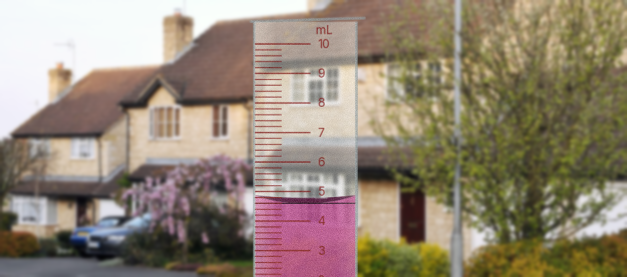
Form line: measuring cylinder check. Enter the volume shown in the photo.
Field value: 4.6 mL
